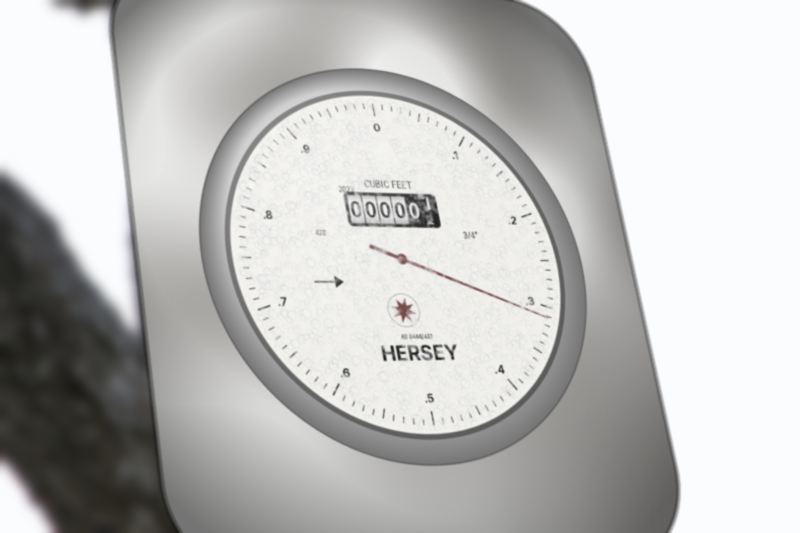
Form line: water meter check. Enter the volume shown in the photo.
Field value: 1.31 ft³
